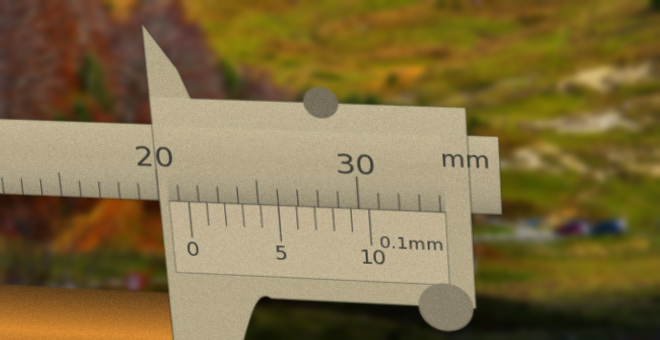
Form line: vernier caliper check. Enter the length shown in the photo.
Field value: 21.5 mm
